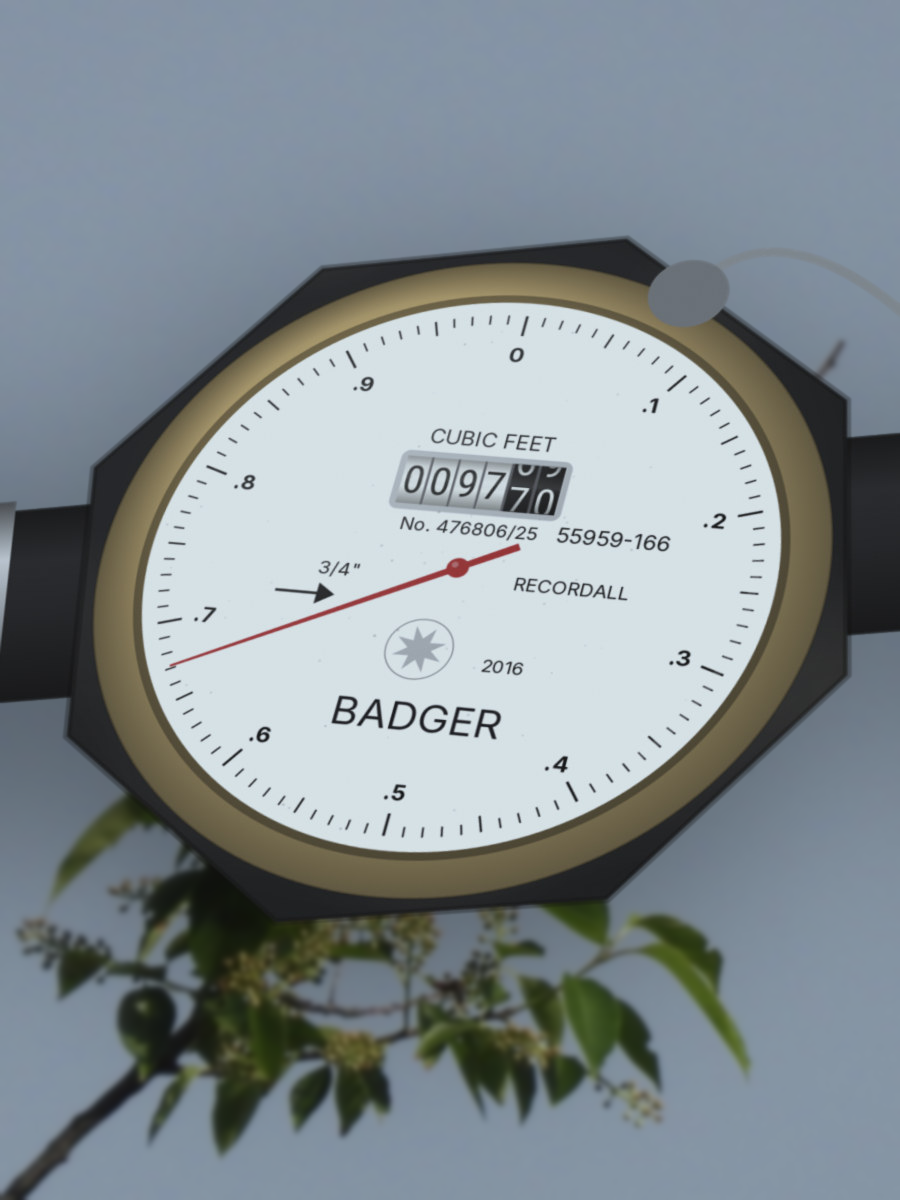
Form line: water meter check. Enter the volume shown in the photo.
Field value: 9769.67 ft³
